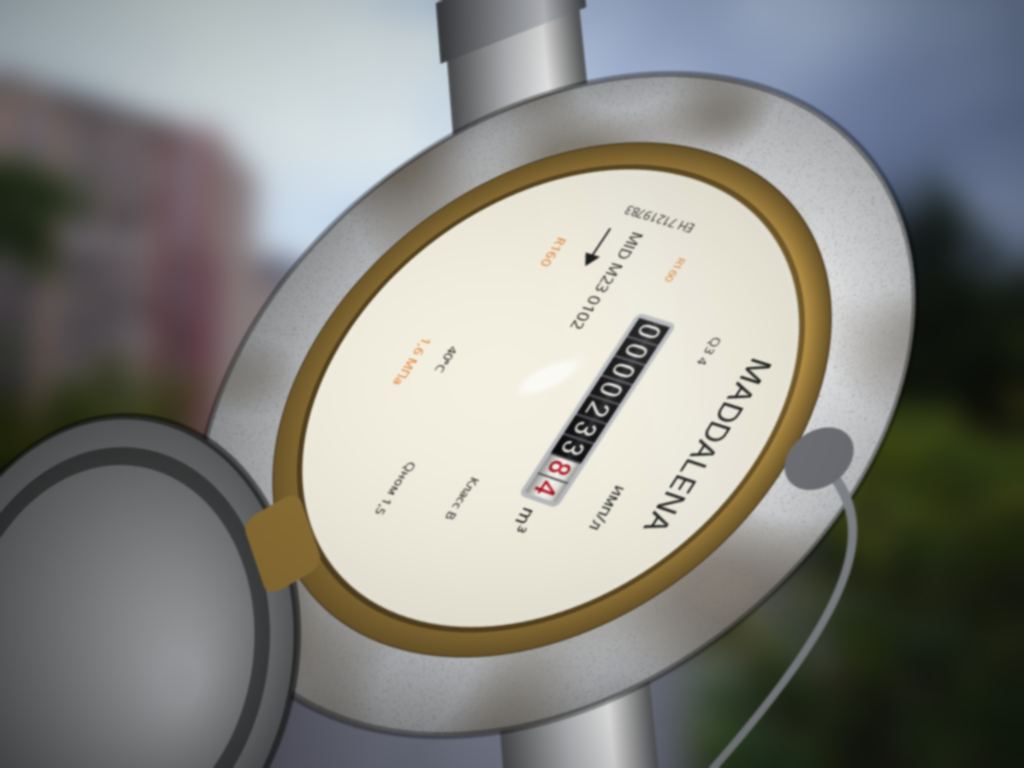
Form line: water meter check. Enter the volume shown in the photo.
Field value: 233.84 m³
